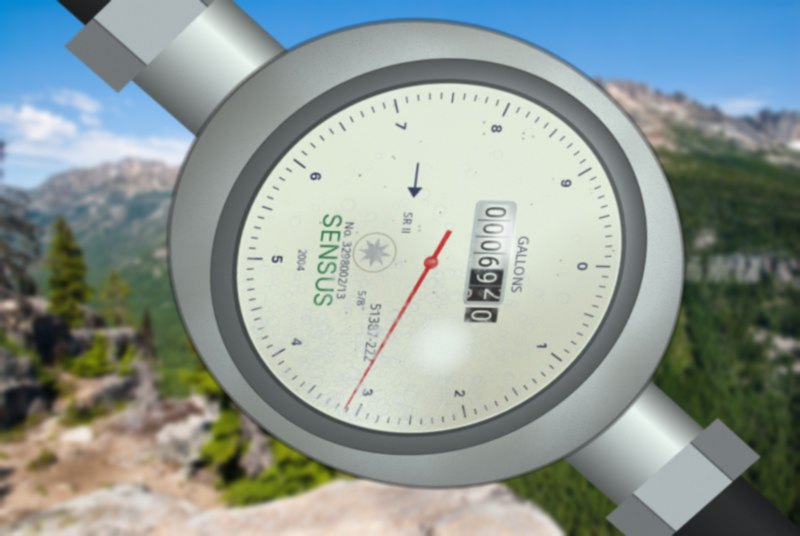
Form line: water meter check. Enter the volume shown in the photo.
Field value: 6923.1 gal
